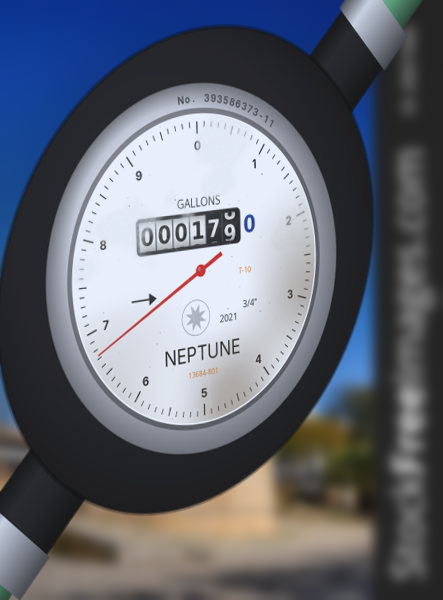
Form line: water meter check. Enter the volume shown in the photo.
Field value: 1786.7 gal
